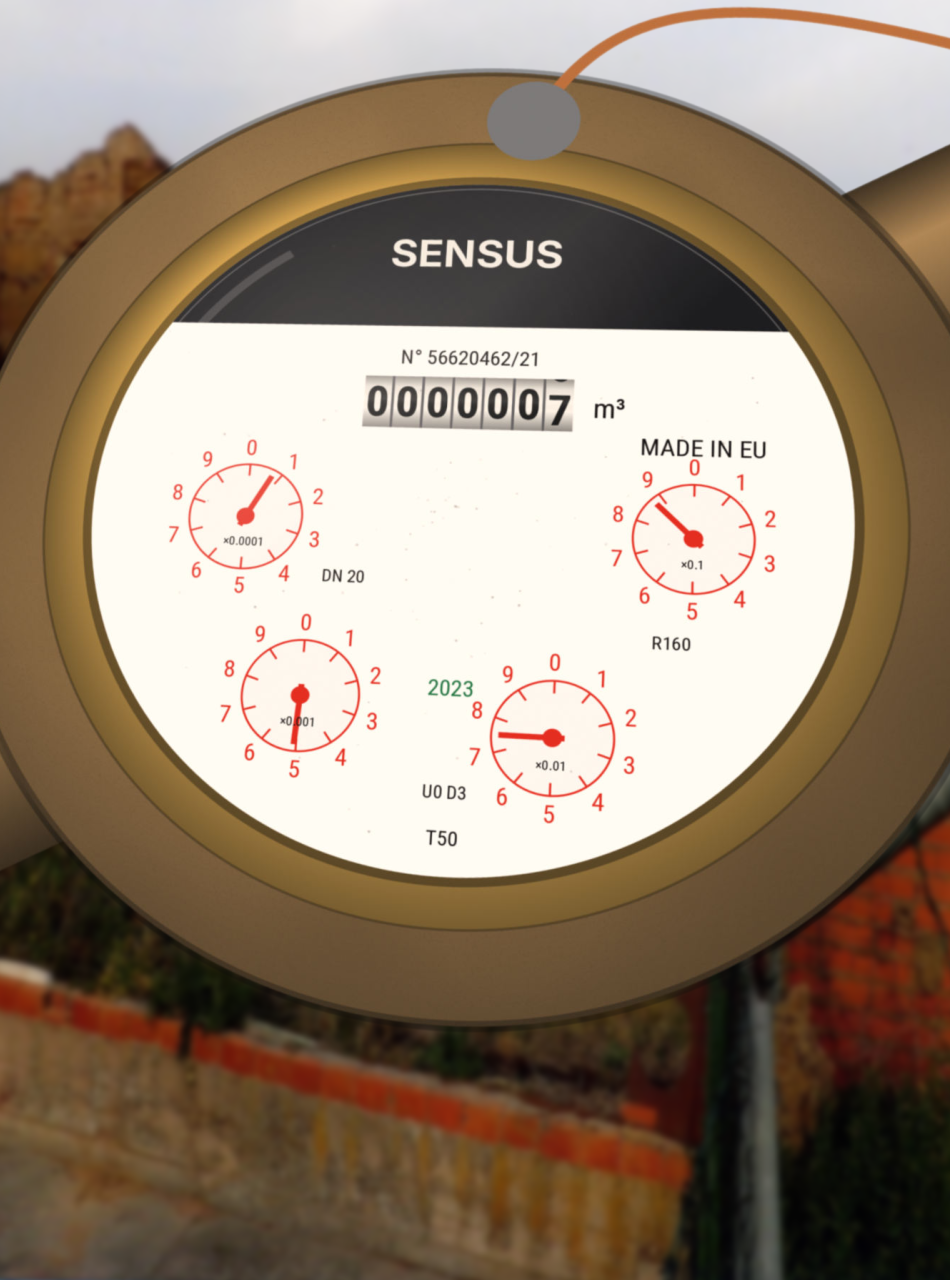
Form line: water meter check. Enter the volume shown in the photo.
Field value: 6.8750 m³
